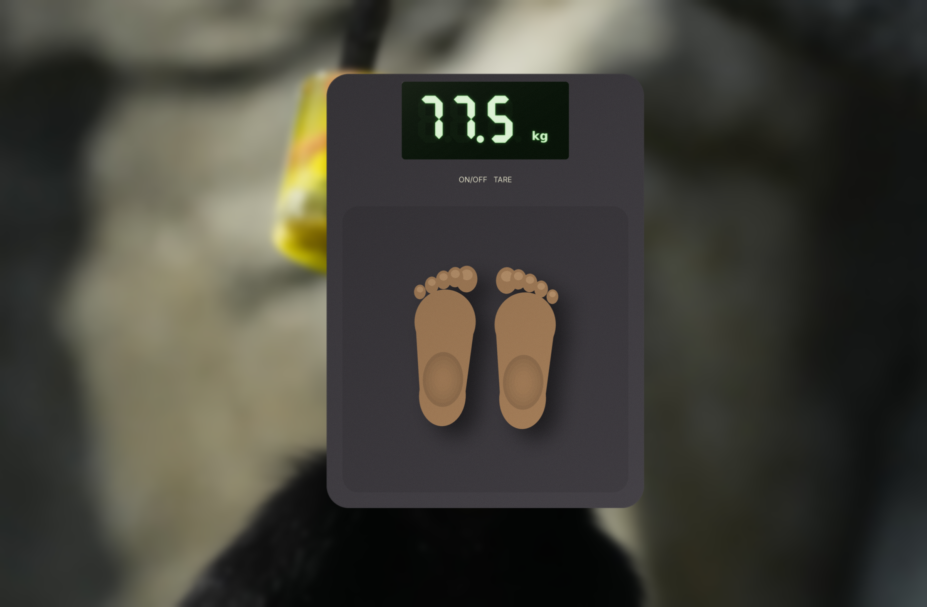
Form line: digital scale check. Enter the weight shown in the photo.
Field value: 77.5 kg
